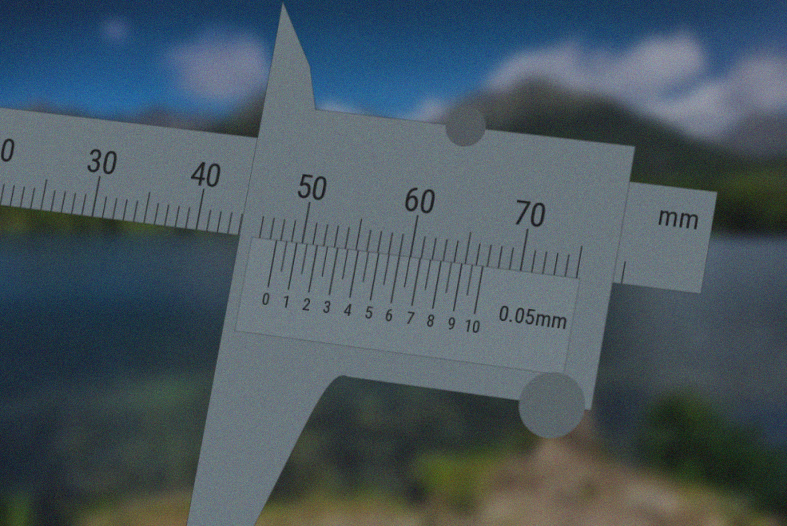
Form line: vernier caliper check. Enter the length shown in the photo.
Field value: 47.6 mm
